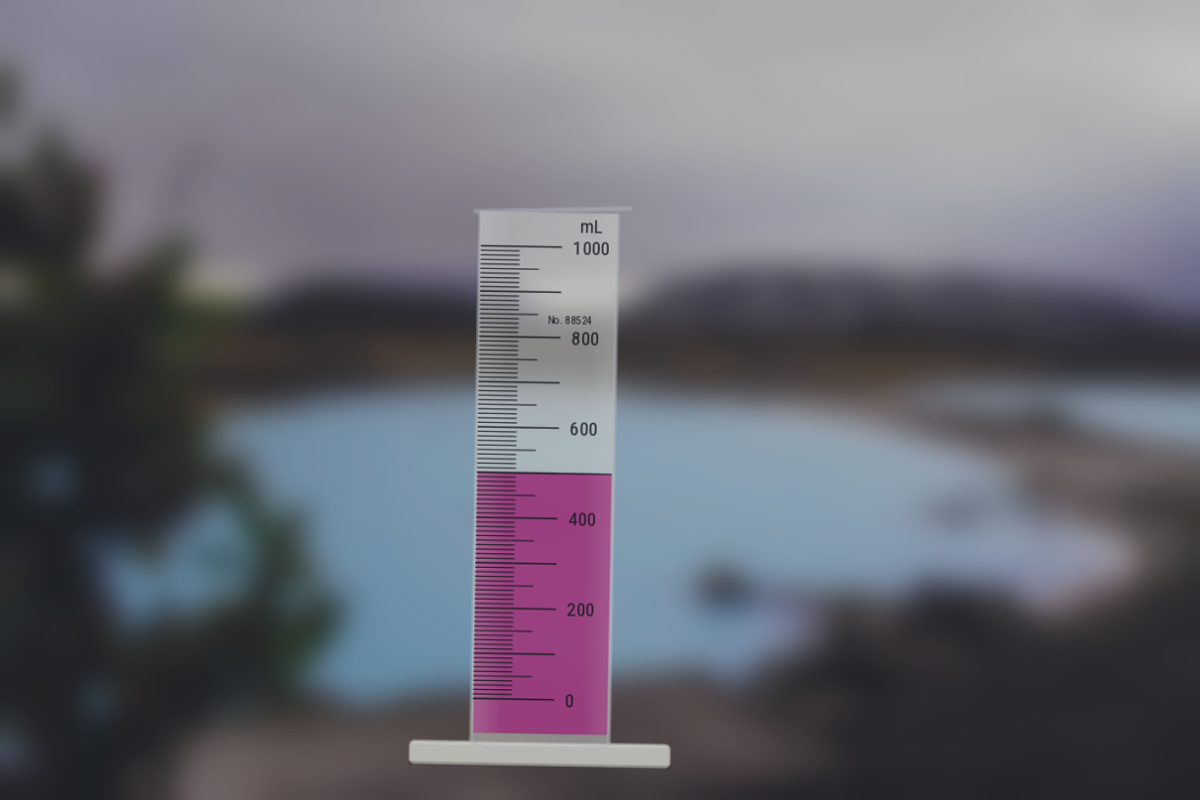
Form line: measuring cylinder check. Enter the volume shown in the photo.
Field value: 500 mL
